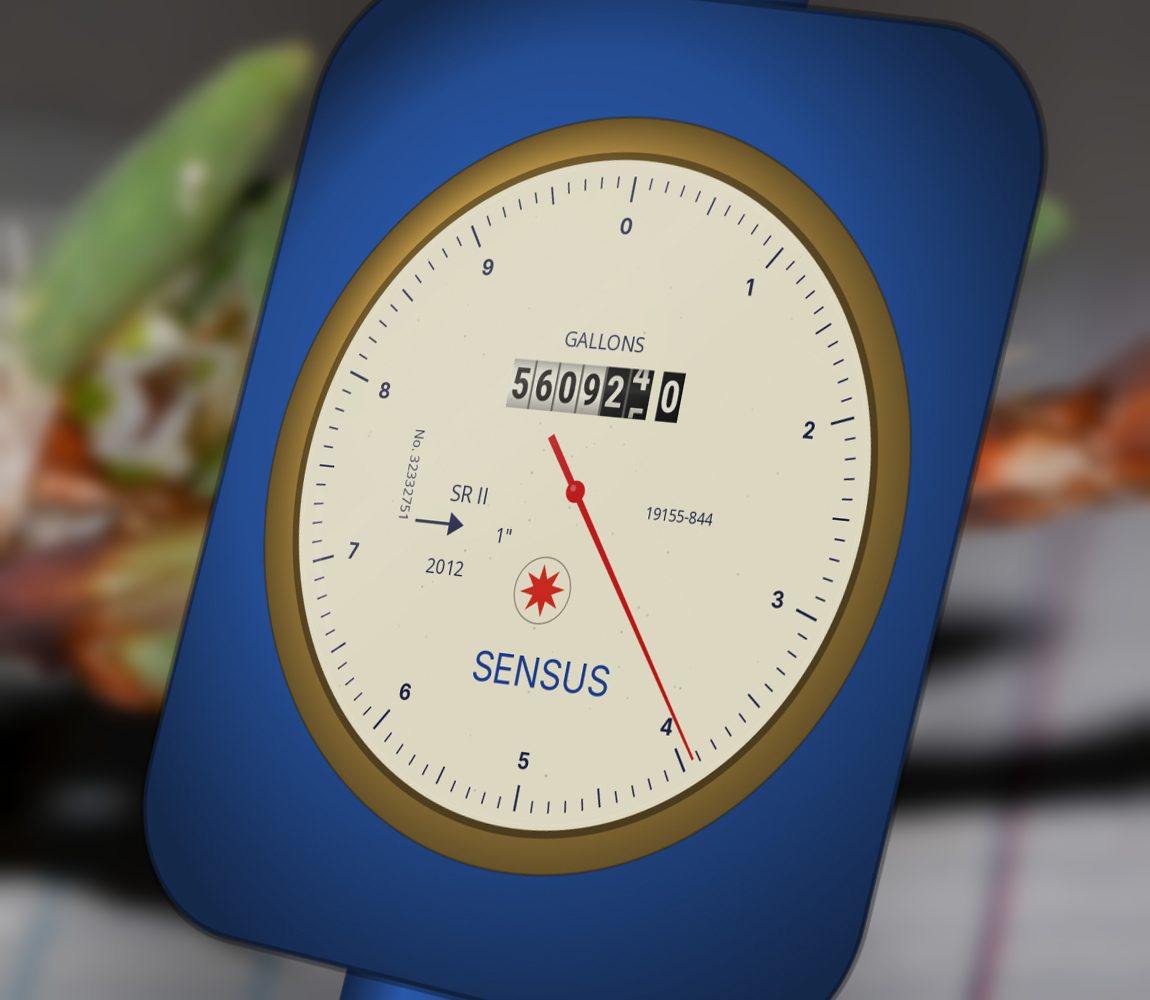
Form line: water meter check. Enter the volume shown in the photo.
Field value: 5609243.9 gal
